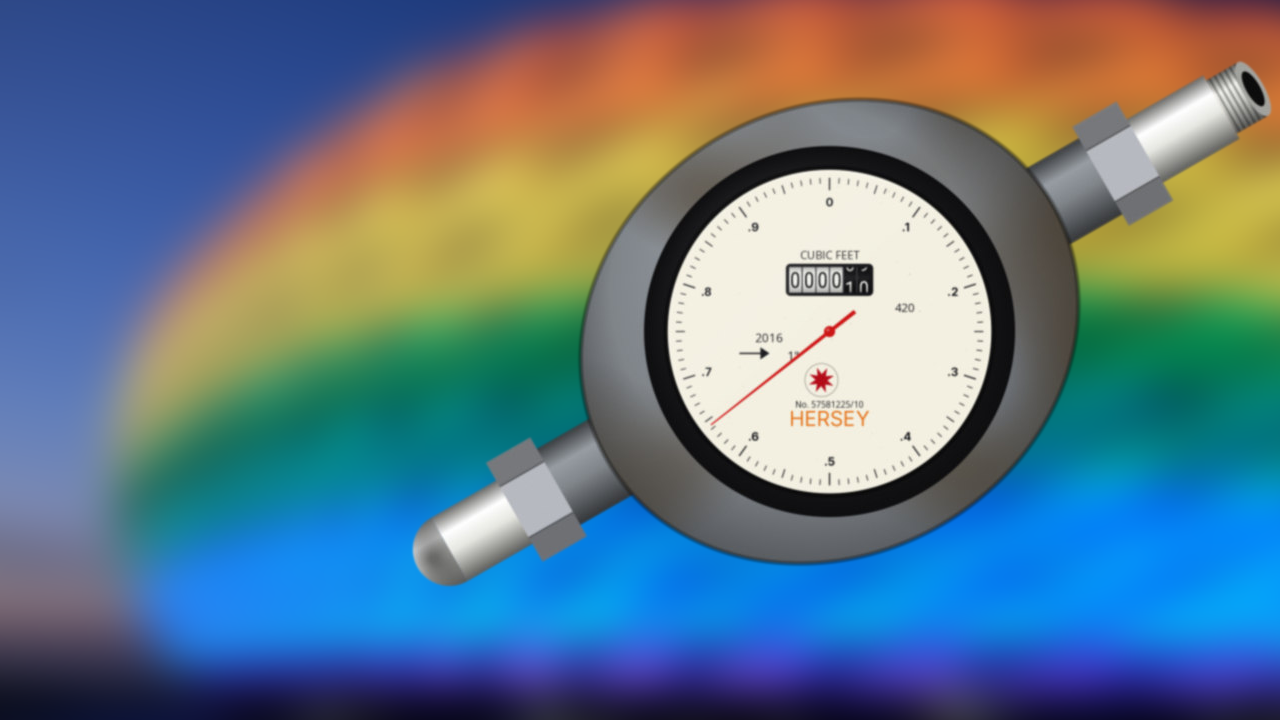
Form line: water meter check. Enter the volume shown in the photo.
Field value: 9.64 ft³
